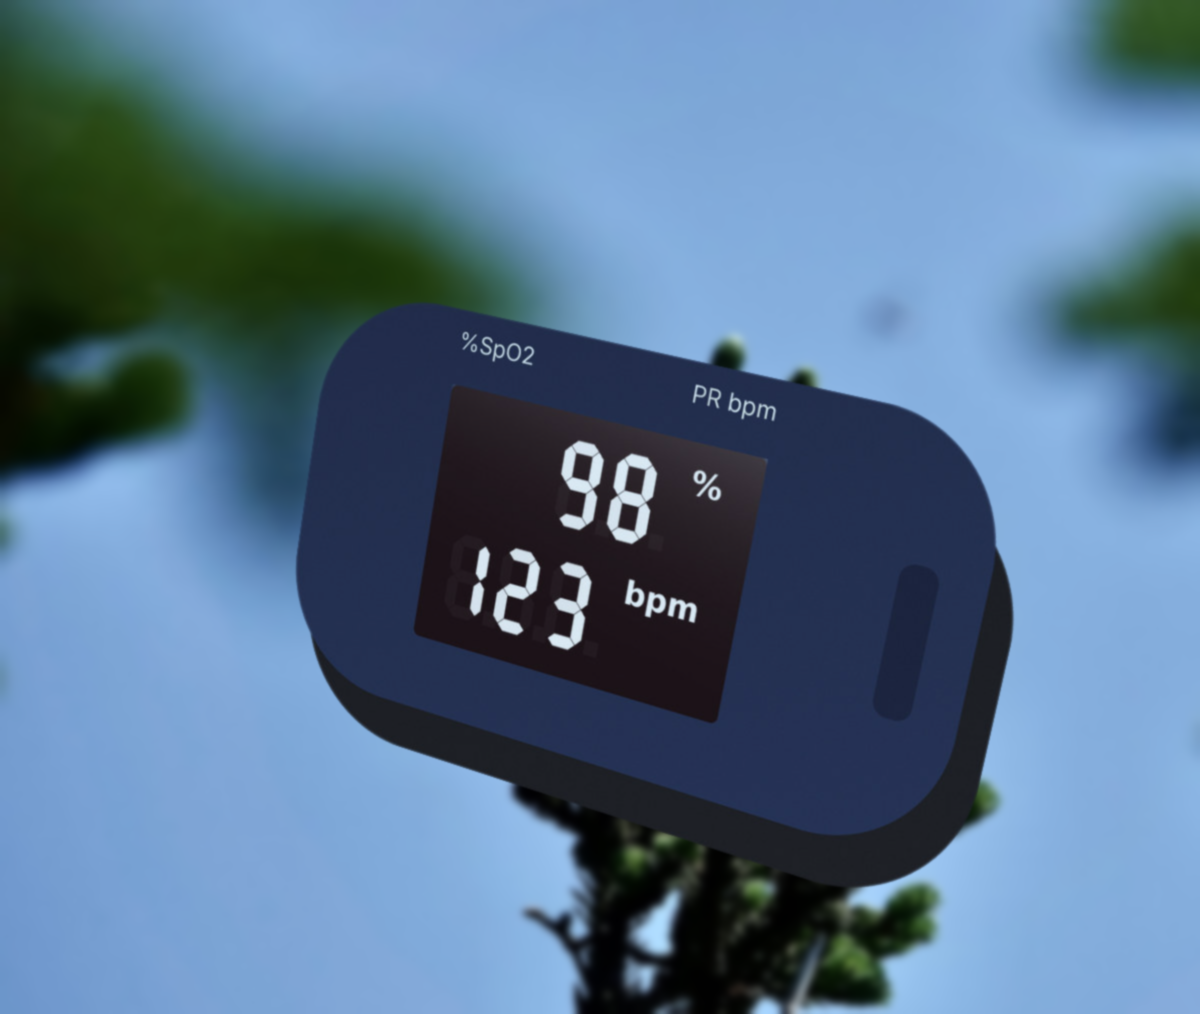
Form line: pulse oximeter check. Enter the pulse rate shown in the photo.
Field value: 123 bpm
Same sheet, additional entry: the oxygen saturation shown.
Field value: 98 %
